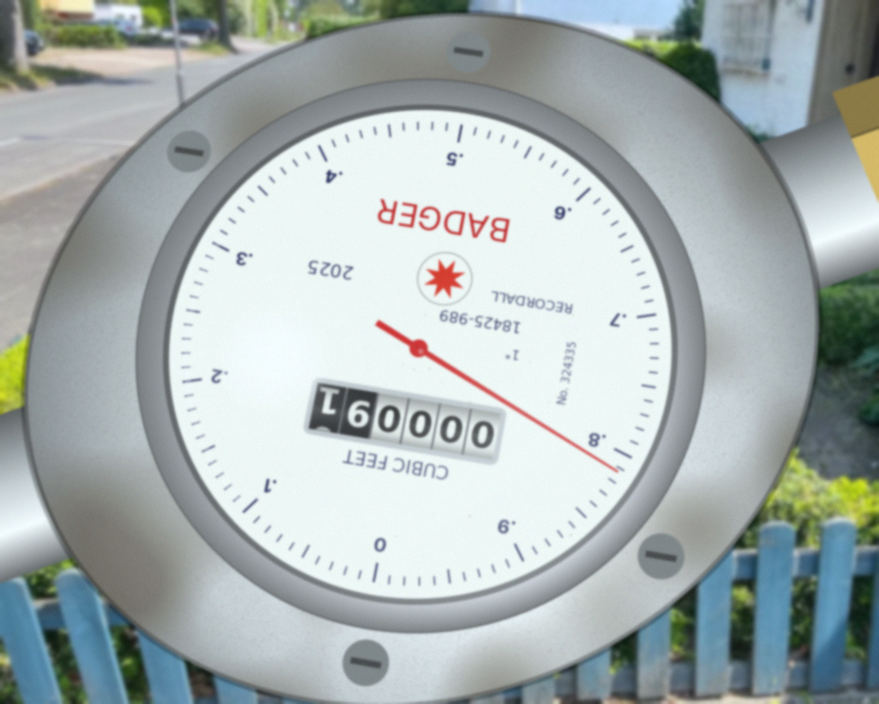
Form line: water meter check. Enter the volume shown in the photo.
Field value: 90.81 ft³
